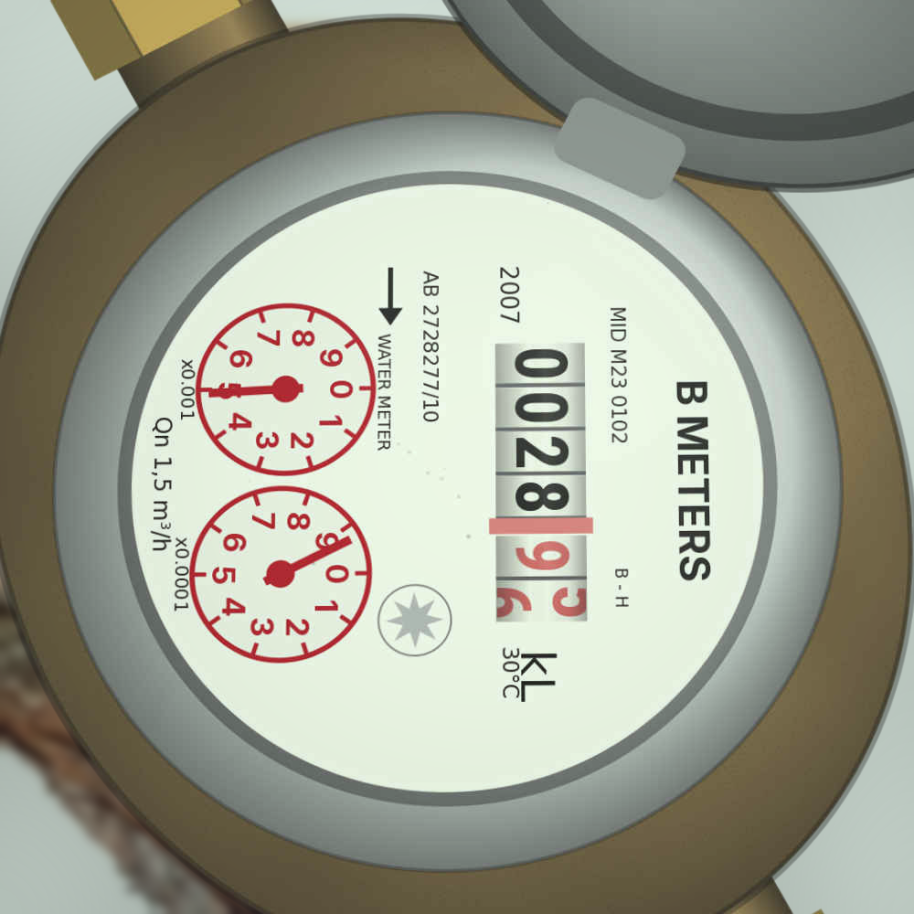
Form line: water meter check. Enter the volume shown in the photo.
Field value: 28.9549 kL
